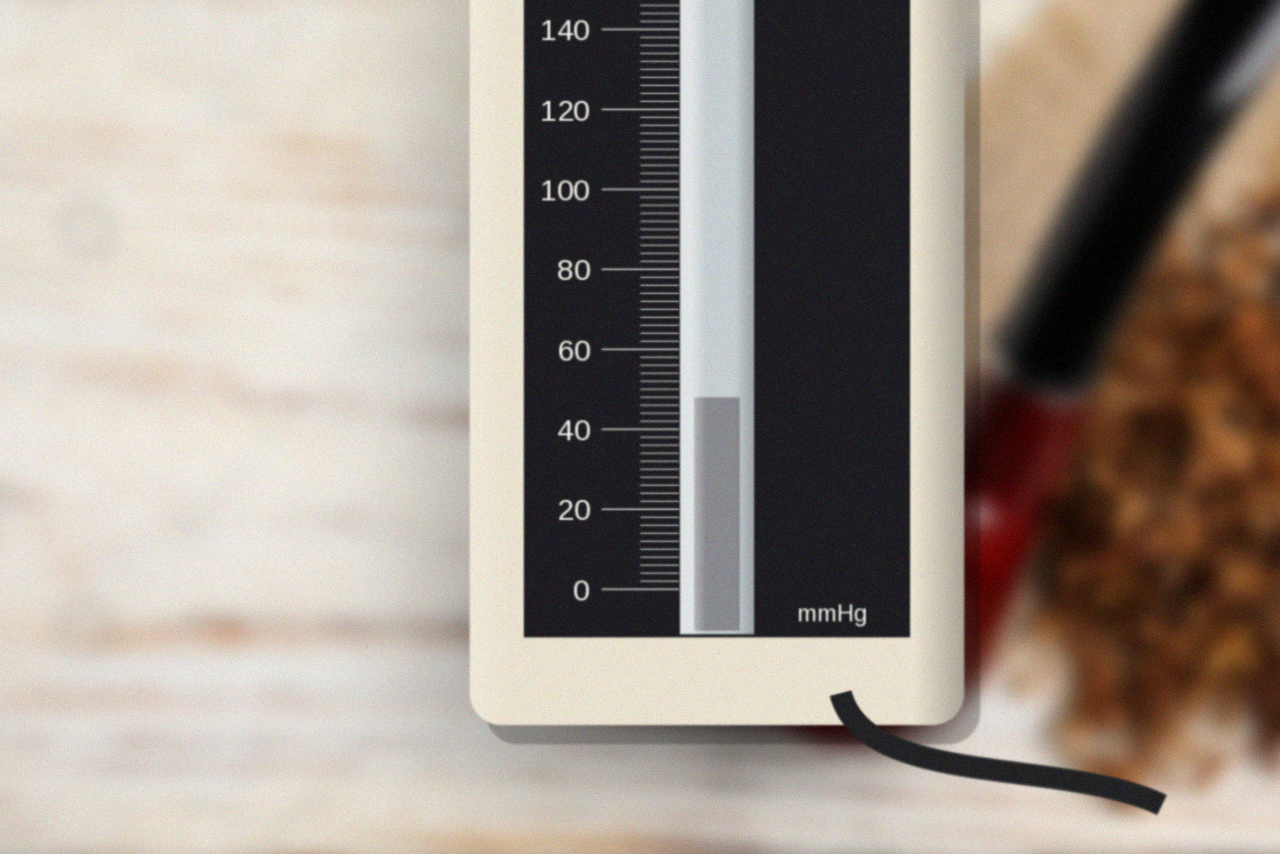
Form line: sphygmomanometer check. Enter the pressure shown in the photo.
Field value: 48 mmHg
